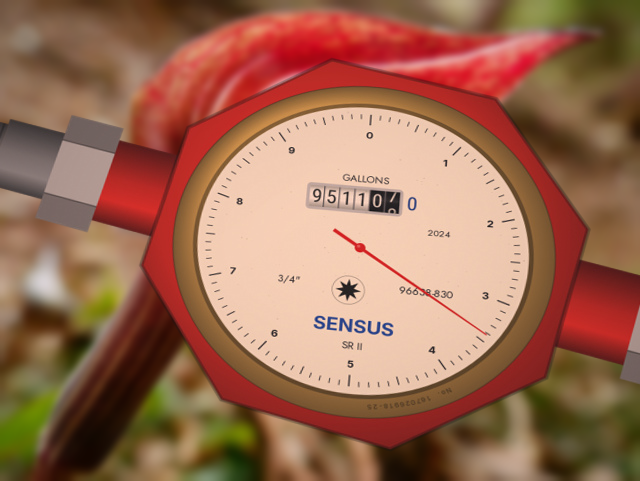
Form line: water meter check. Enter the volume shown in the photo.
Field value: 9511073.4 gal
